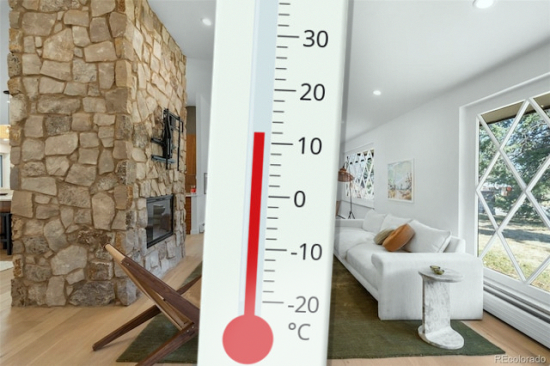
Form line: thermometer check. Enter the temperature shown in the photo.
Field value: 12 °C
